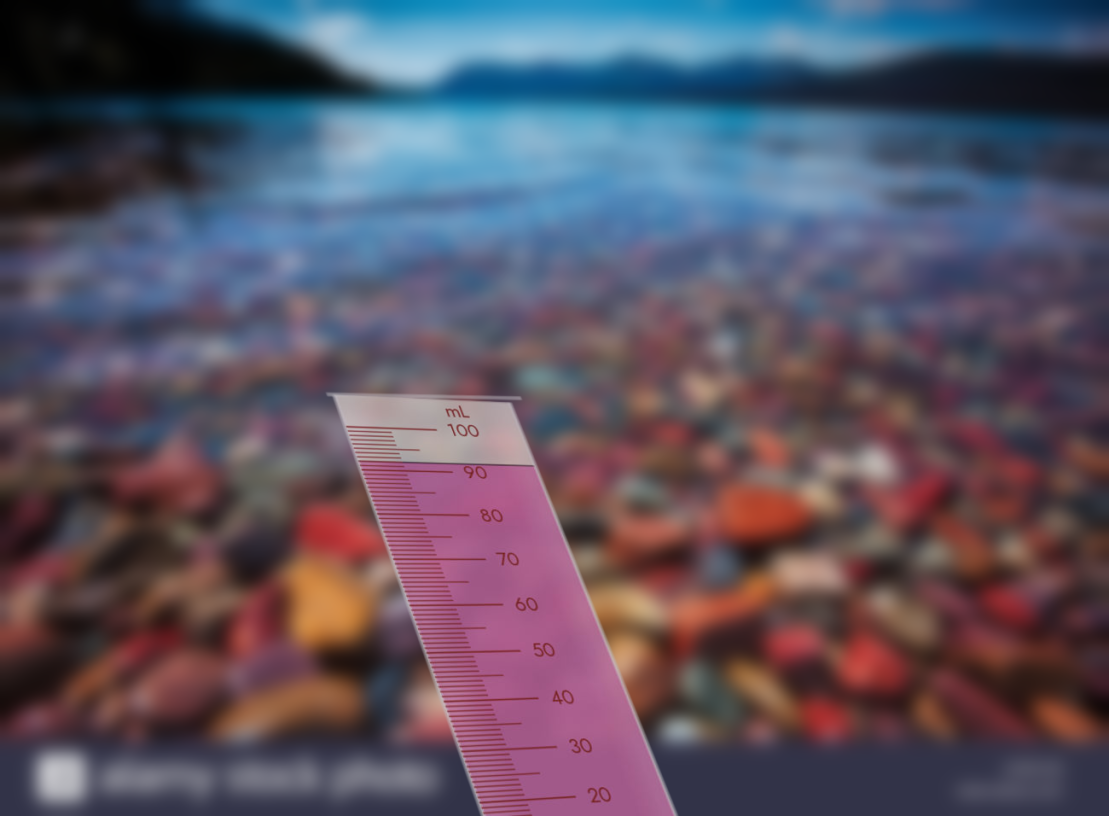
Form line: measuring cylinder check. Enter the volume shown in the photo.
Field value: 92 mL
